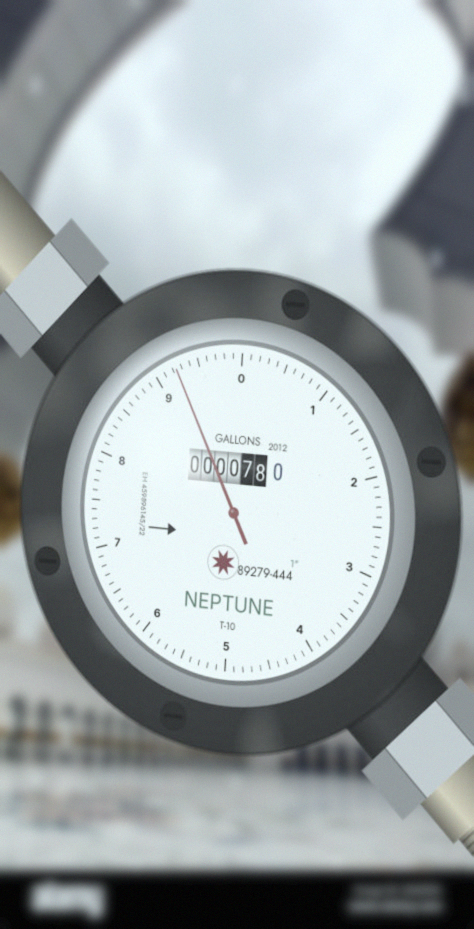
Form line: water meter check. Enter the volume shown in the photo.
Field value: 779.2 gal
